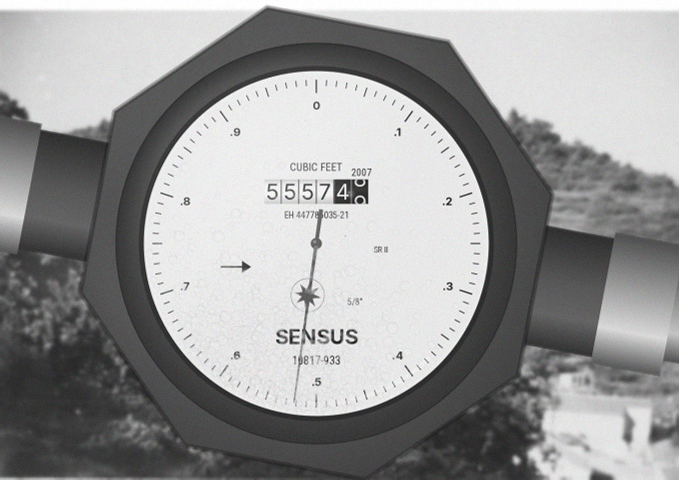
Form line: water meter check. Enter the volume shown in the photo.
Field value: 555748.52 ft³
